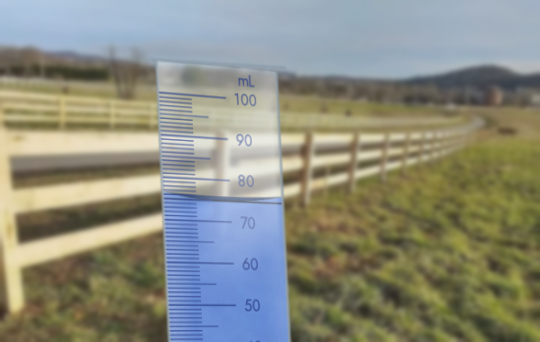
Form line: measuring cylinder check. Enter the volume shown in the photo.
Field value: 75 mL
